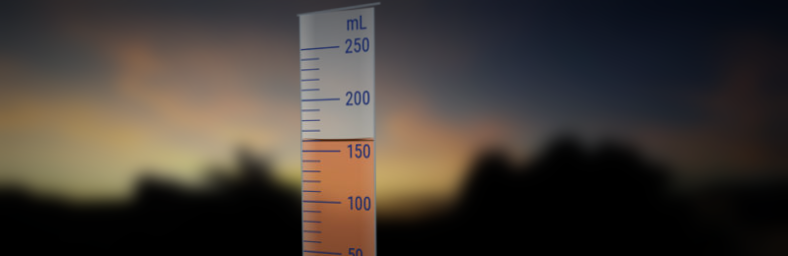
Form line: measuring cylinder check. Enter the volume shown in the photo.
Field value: 160 mL
